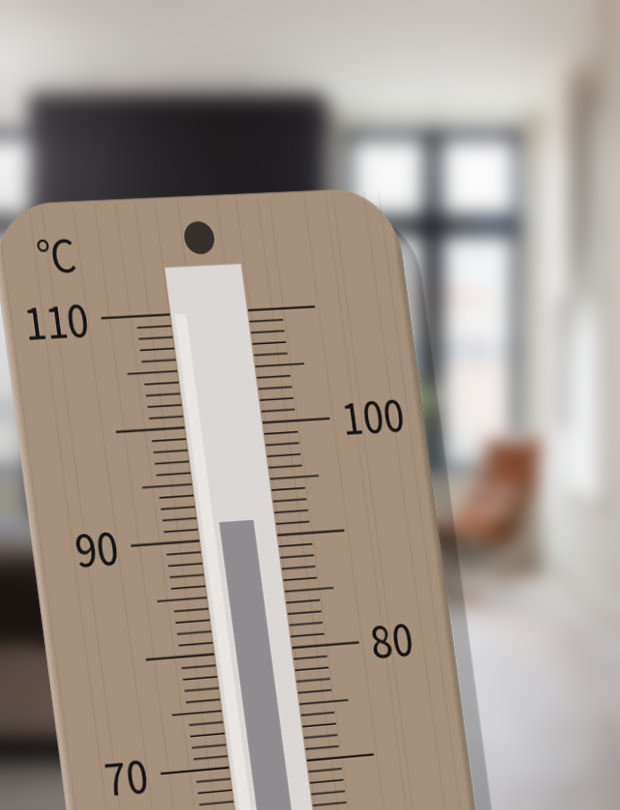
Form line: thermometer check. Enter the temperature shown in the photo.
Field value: 91.5 °C
